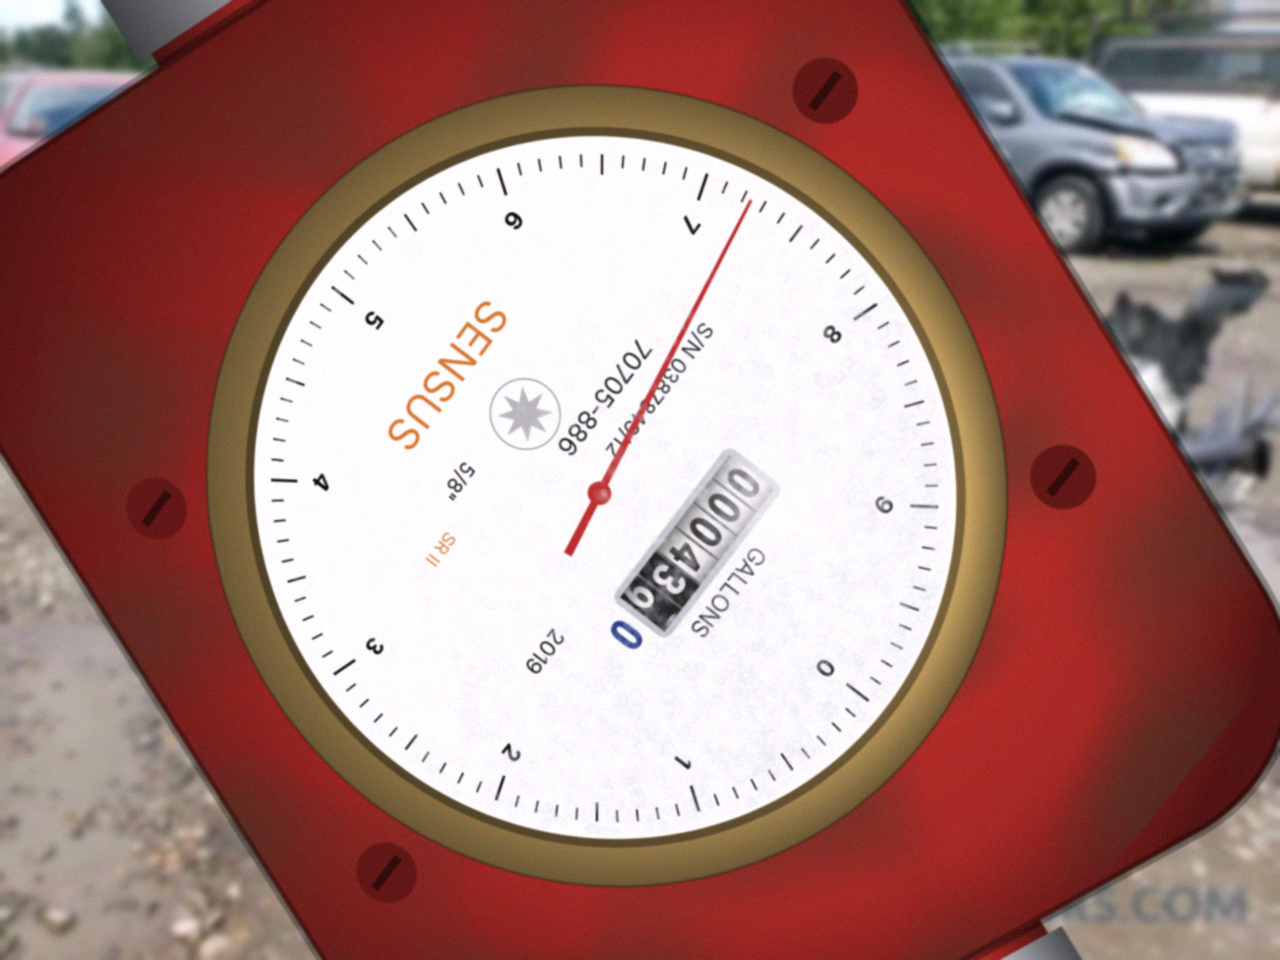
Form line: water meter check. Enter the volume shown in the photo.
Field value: 4387.2 gal
